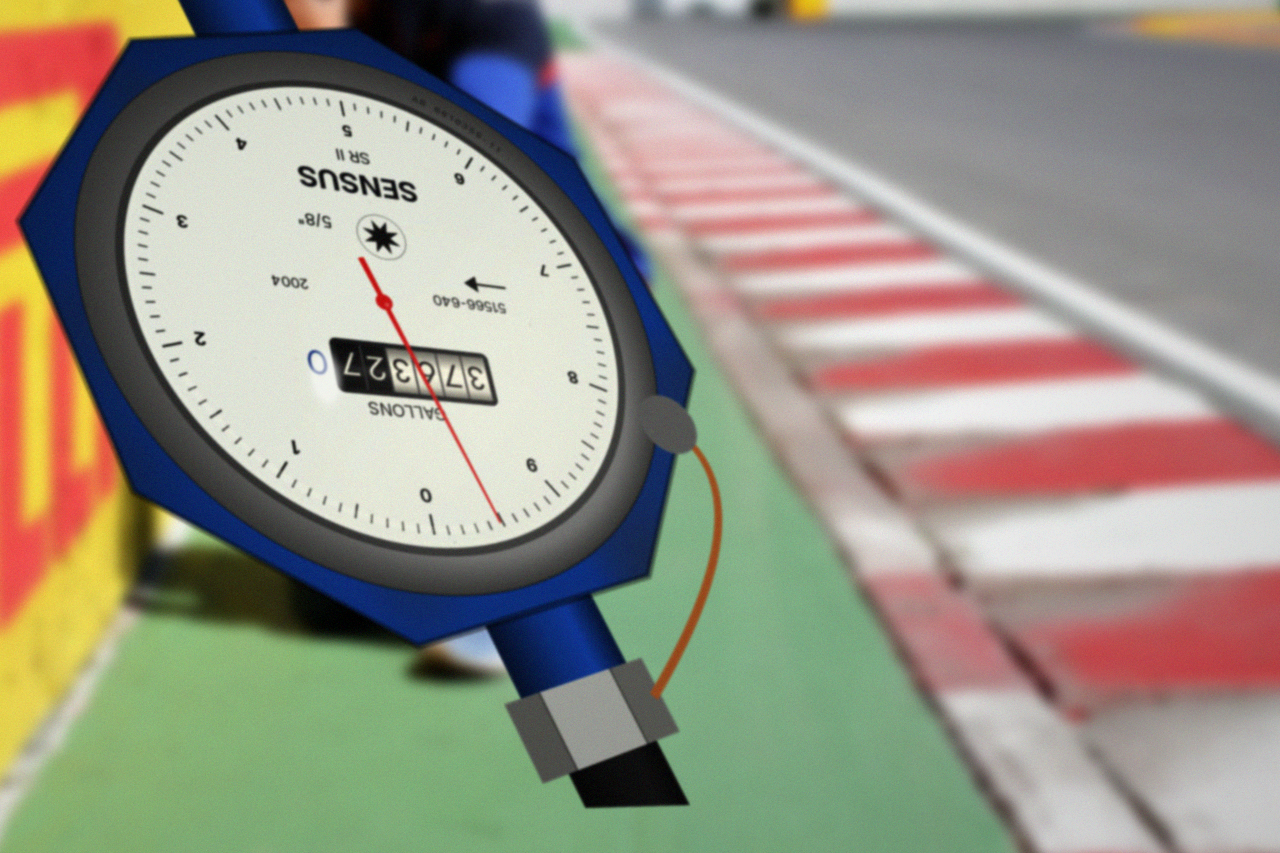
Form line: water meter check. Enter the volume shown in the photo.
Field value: 3763269.5 gal
